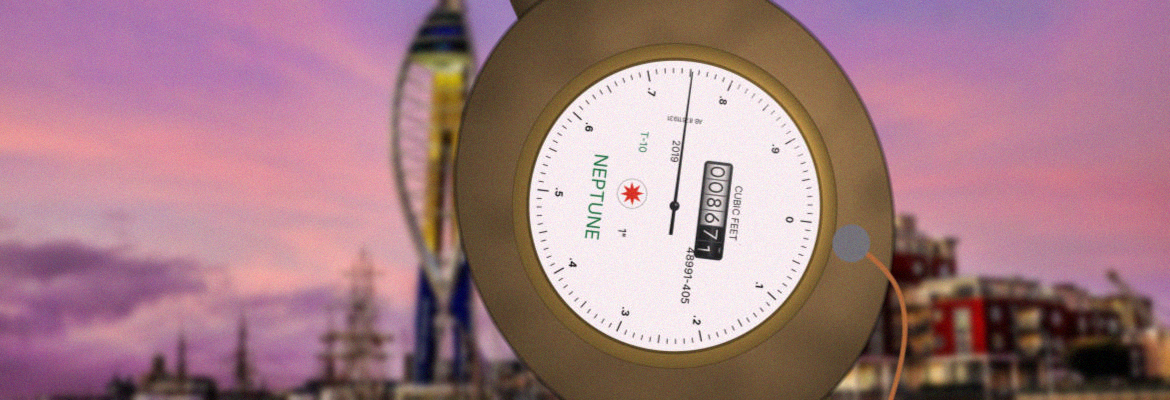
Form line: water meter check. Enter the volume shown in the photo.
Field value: 8670.75 ft³
